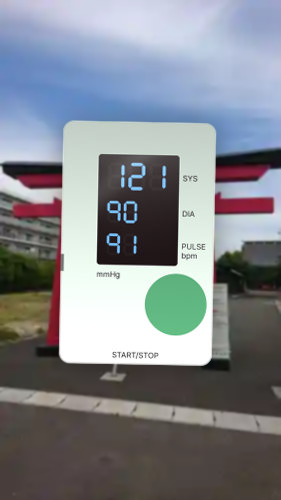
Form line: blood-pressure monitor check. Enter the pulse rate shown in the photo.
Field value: 91 bpm
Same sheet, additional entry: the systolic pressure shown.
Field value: 121 mmHg
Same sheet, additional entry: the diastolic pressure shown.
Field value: 90 mmHg
